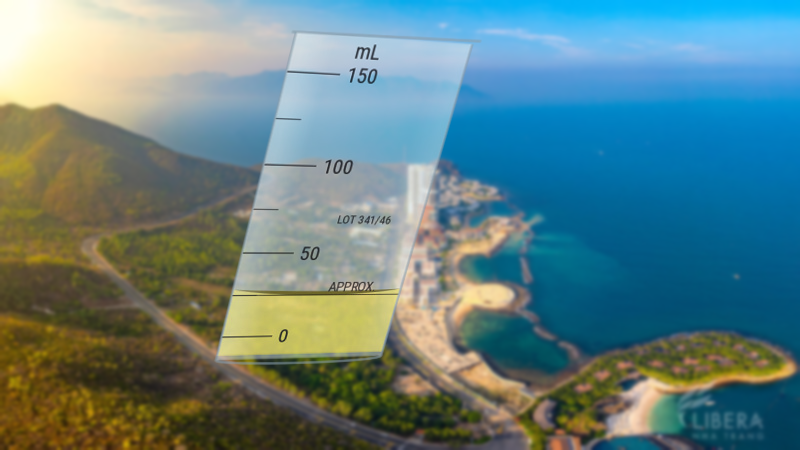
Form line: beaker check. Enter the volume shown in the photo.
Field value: 25 mL
